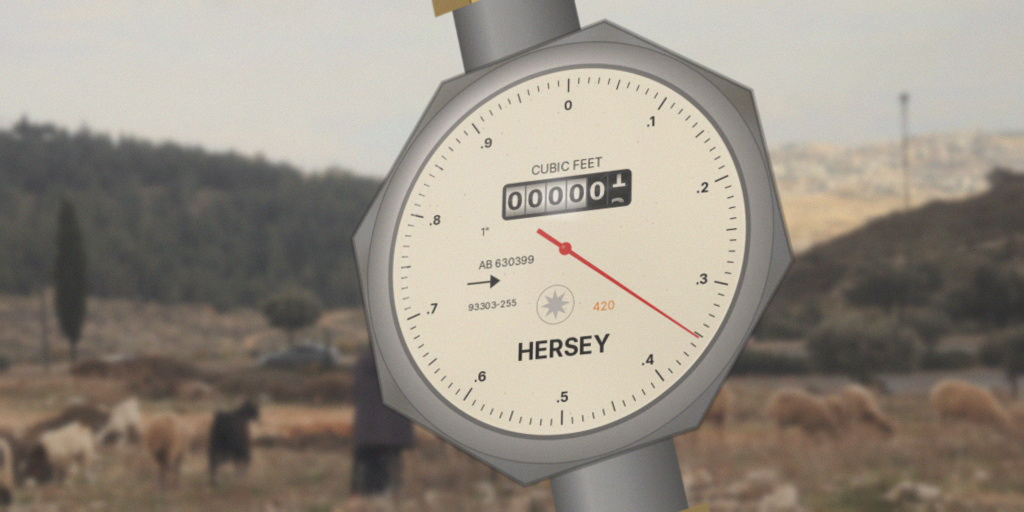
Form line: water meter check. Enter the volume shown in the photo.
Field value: 1.35 ft³
